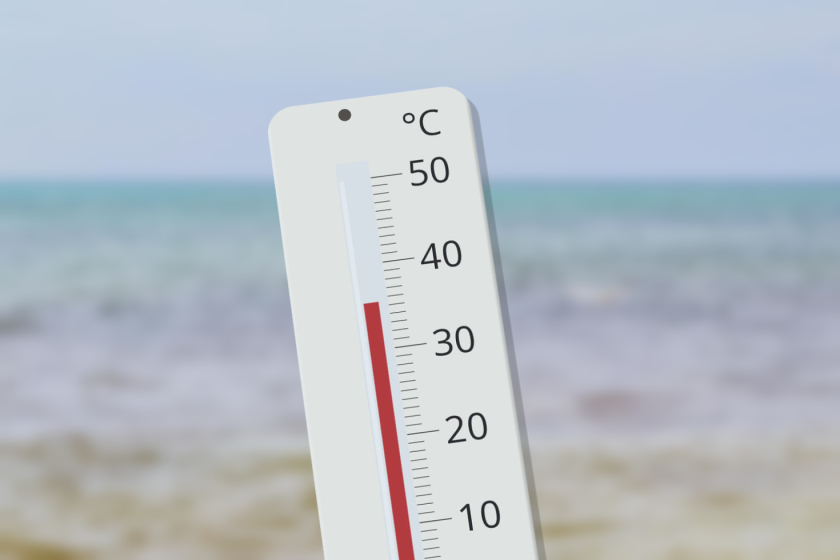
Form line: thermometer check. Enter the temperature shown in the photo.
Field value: 35.5 °C
